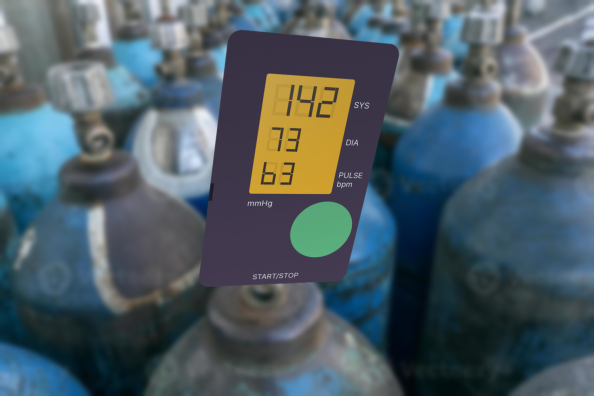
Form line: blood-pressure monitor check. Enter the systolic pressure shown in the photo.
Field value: 142 mmHg
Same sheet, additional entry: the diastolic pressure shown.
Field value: 73 mmHg
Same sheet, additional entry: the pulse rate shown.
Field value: 63 bpm
